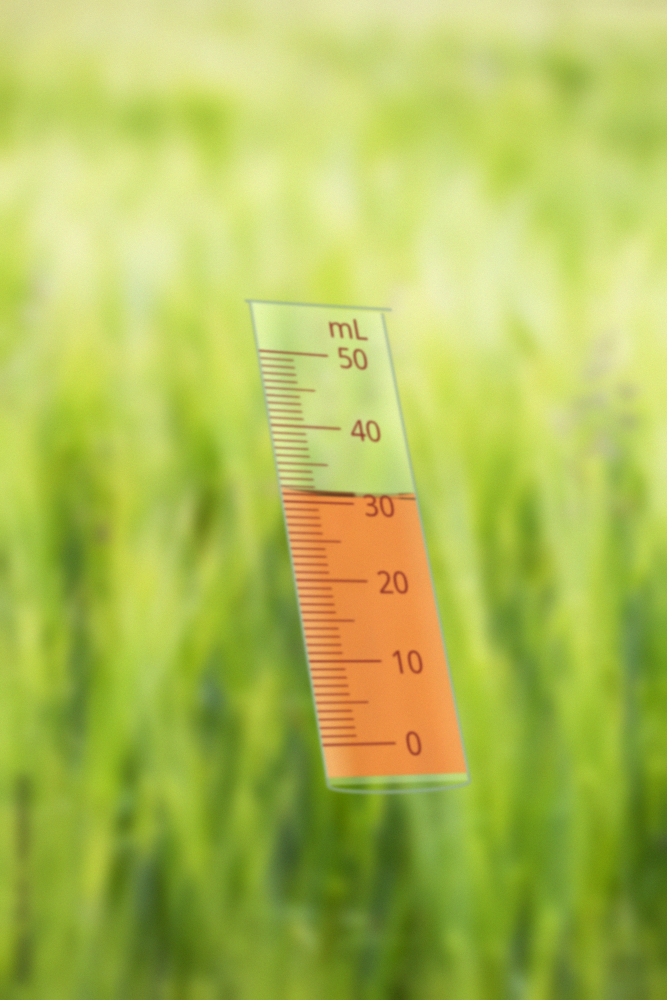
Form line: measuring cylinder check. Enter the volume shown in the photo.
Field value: 31 mL
